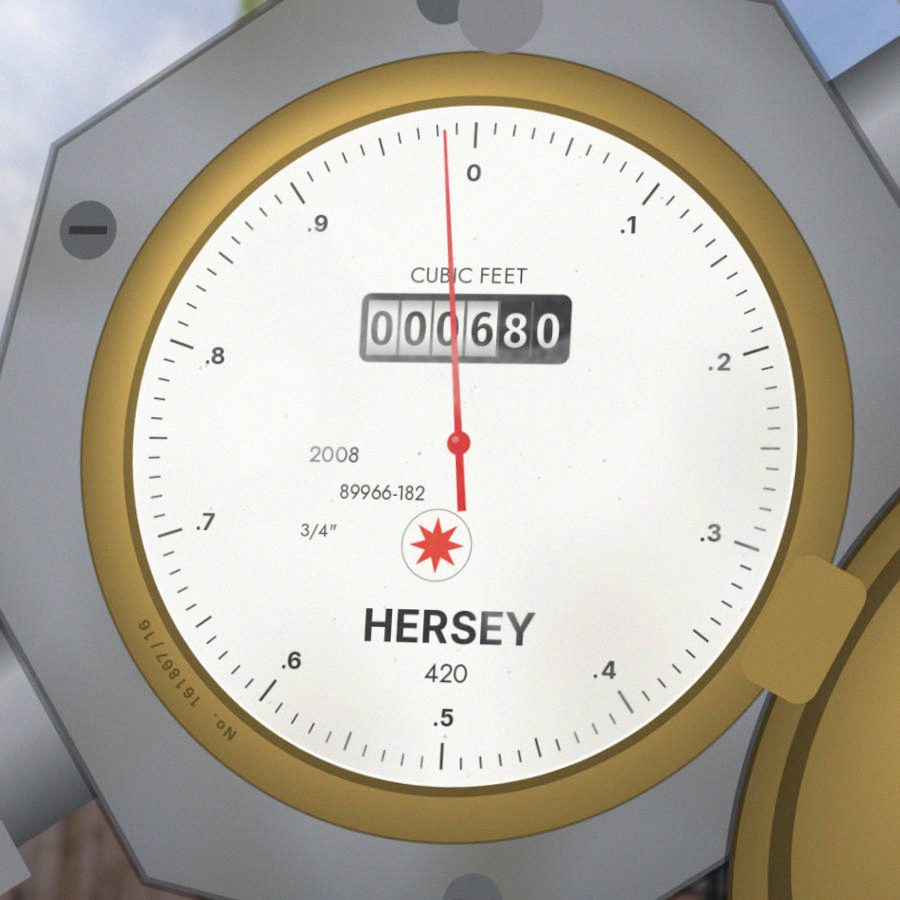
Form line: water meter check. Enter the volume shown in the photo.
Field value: 679.98 ft³
